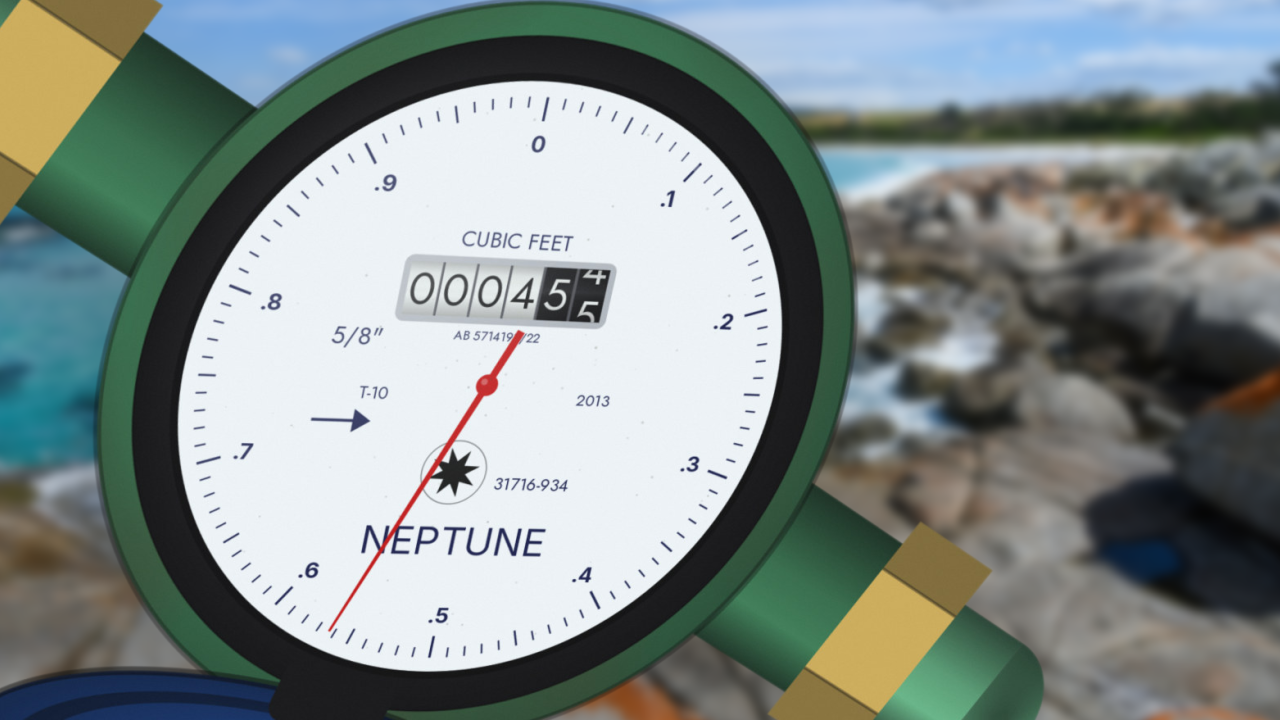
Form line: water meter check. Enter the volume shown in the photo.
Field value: 454.56 ft³
